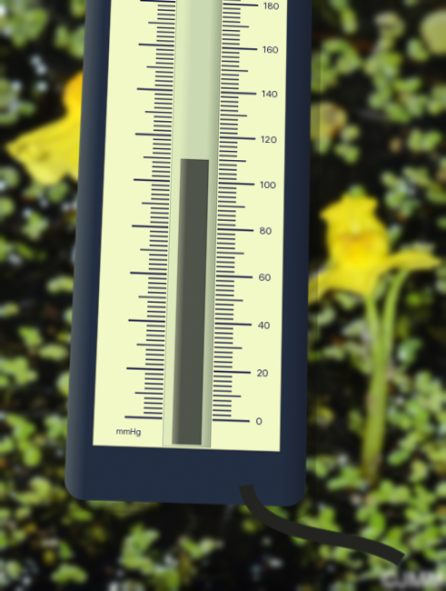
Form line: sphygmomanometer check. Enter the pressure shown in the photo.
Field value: 110 mmHg
